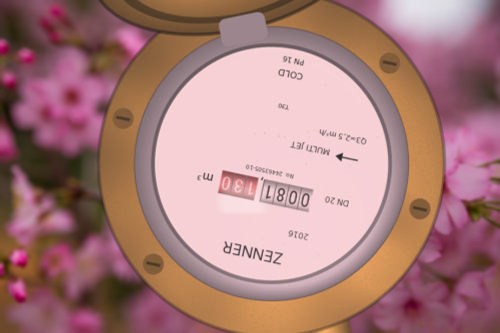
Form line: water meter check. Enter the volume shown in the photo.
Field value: 81.130 m³
